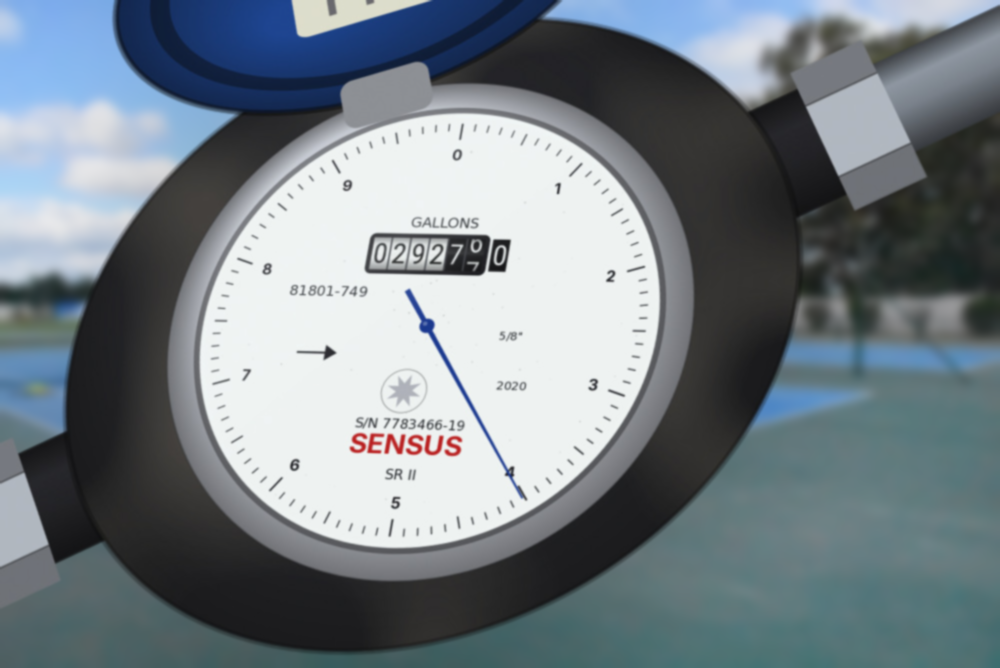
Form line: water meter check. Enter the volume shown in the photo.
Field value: 292764.0 gal
